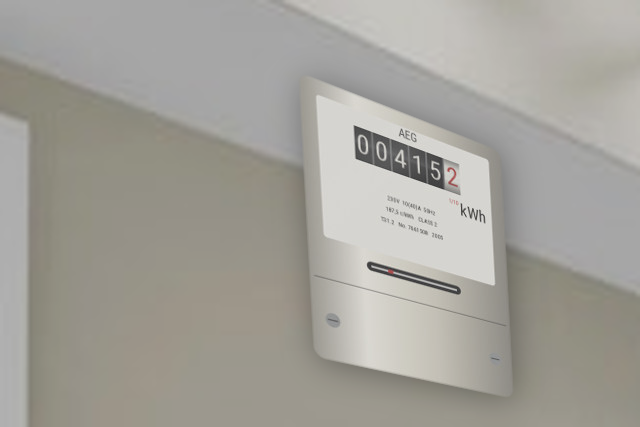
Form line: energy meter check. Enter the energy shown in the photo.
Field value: 415.2 kWh
